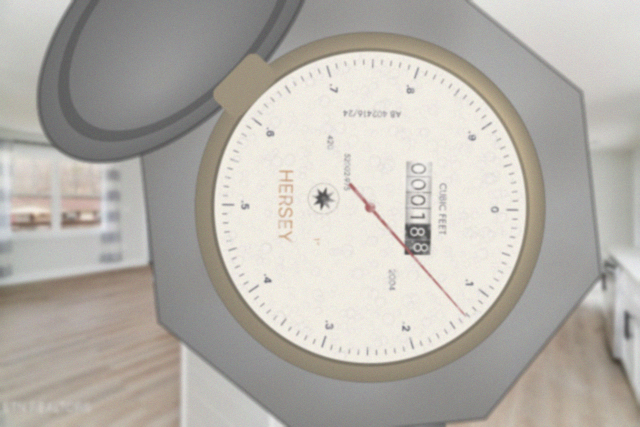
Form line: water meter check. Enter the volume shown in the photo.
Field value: 188.13 ft³
